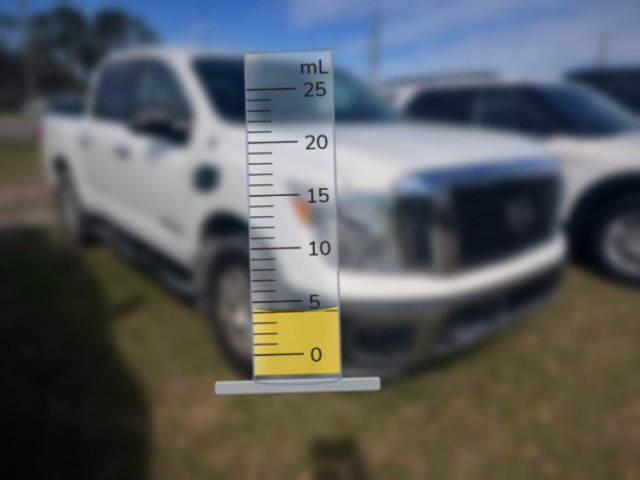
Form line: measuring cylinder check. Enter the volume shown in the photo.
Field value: 4 mL
